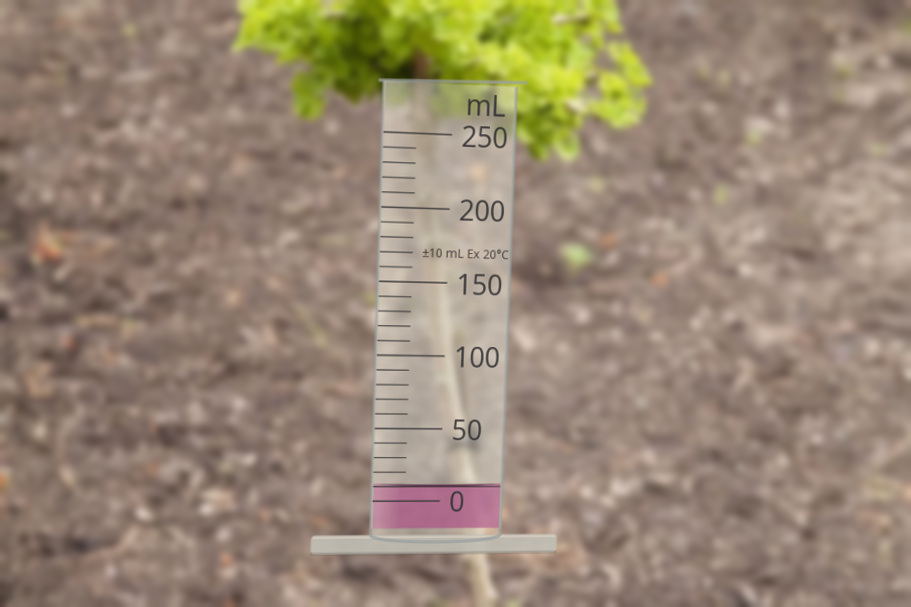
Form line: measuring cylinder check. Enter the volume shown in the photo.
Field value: 10 mL
